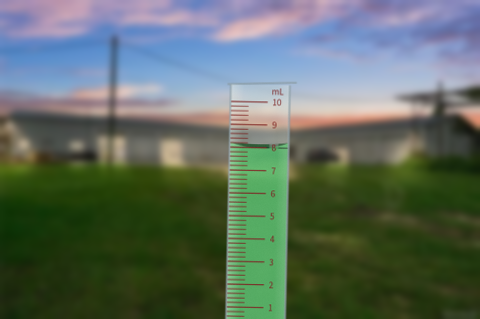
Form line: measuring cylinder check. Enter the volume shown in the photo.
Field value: 8 mL
